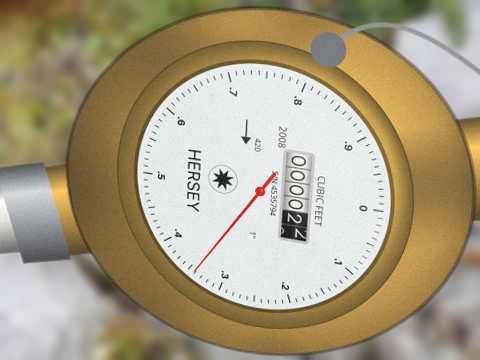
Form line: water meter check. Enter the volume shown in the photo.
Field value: 22.34 ft³
